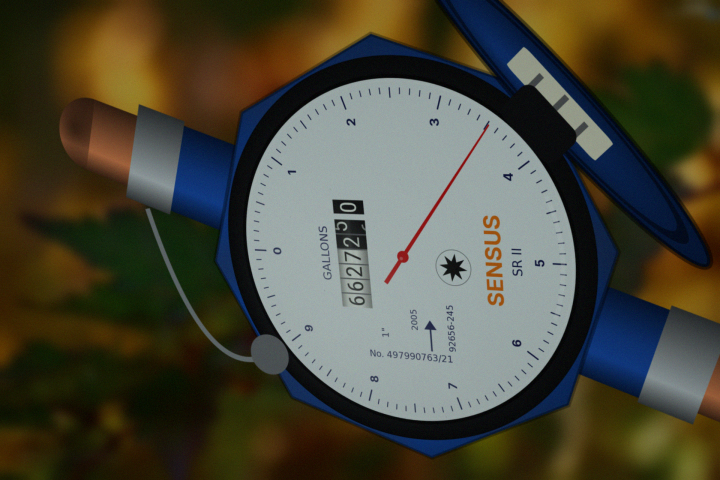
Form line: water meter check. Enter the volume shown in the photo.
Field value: 6627253.5 gal
